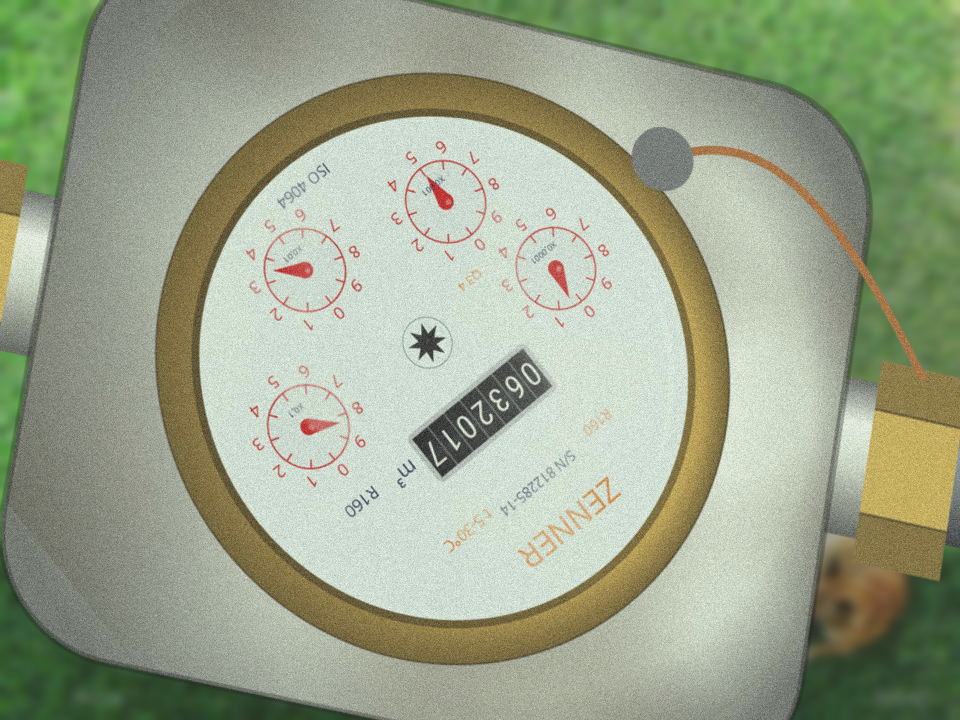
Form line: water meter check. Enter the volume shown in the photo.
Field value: 632017.8350 m³
